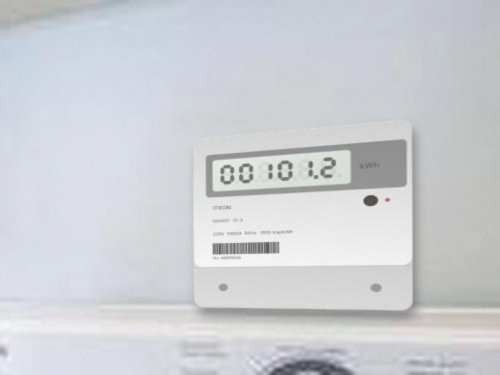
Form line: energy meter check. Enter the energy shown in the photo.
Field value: 101.2 kWh
